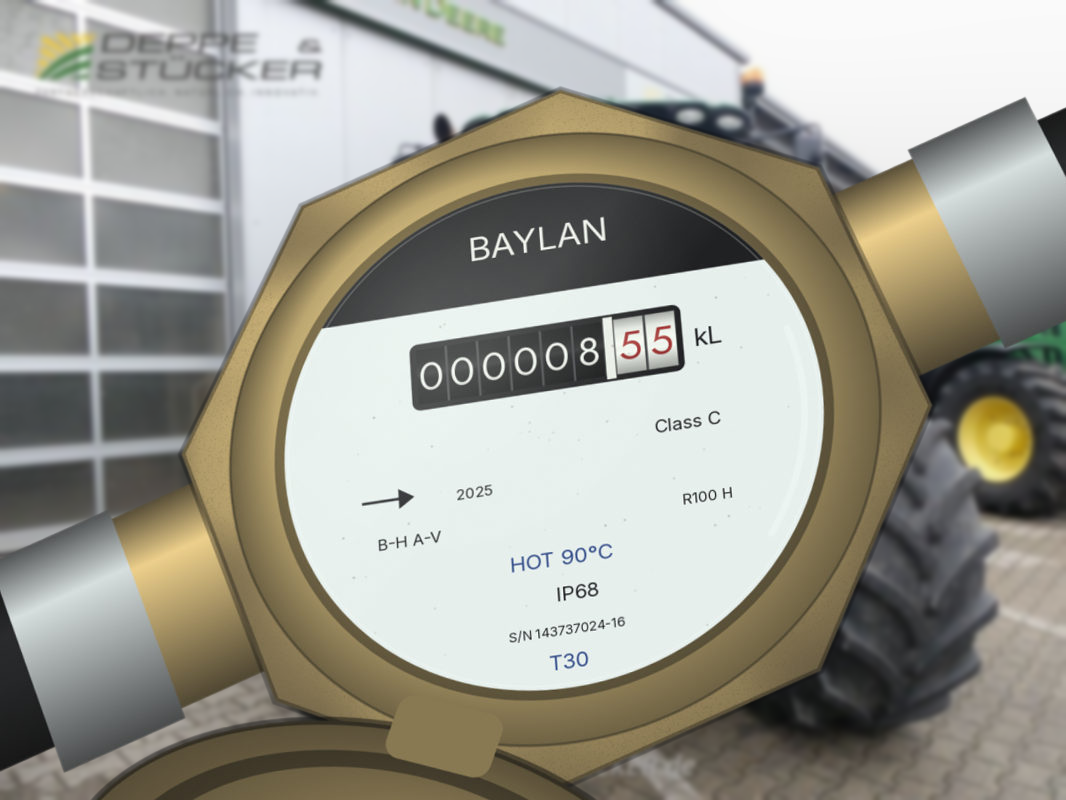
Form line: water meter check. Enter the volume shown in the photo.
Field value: 8.55 kL
